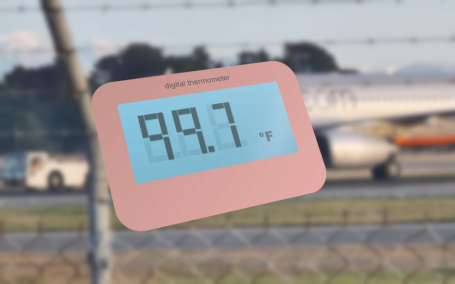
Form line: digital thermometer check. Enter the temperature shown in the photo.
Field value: 99.7 °F
